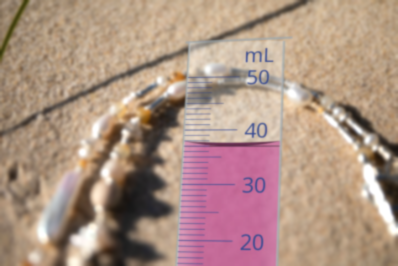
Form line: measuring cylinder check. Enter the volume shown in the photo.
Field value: 37 mL
